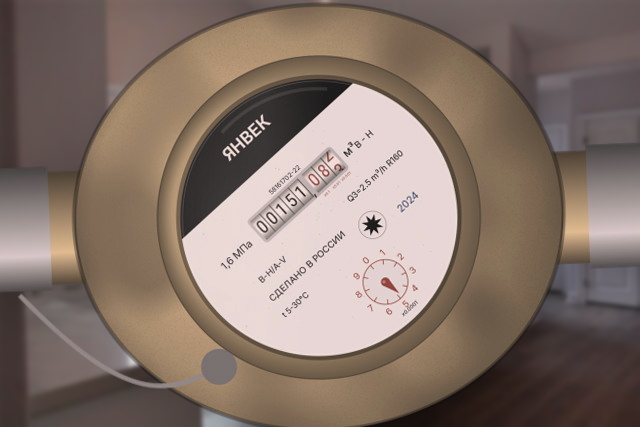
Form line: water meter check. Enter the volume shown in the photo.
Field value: 151.0824 m³
